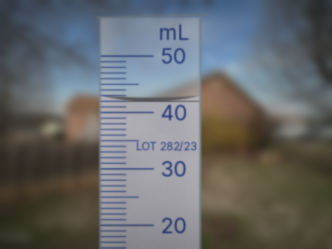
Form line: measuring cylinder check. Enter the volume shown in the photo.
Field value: 42 mL
